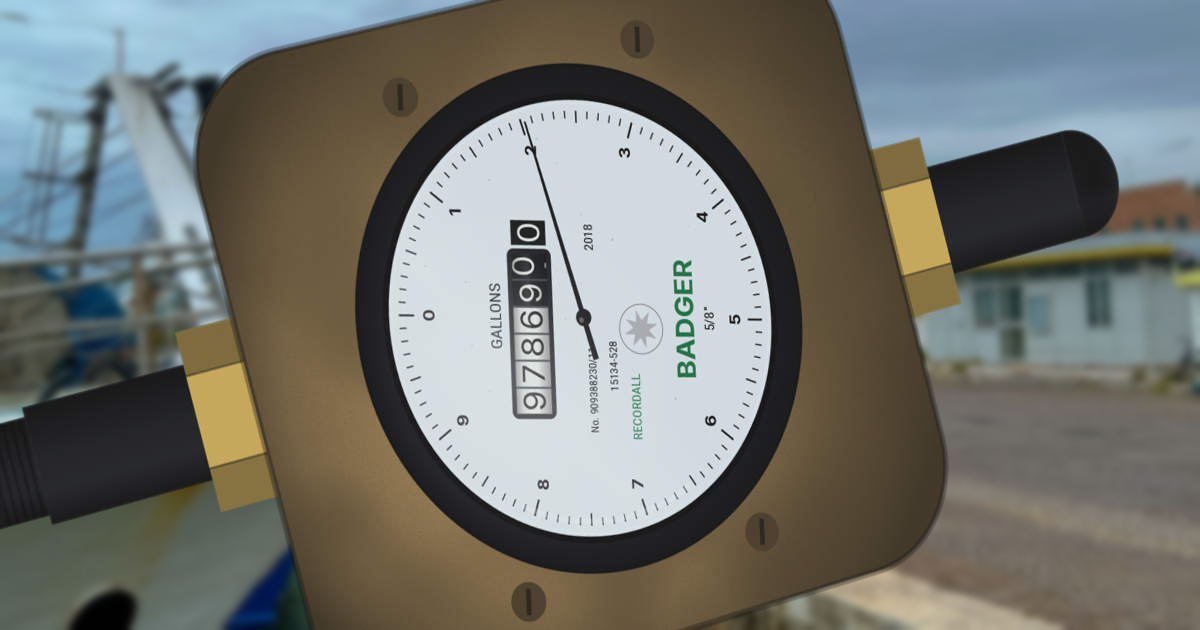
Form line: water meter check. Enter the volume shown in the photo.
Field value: 9786902.0 gal
